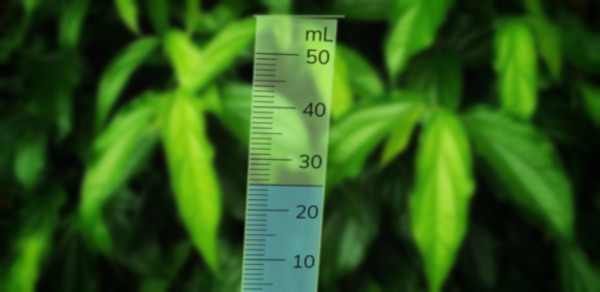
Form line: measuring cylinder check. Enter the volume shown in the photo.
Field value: 25 mL
